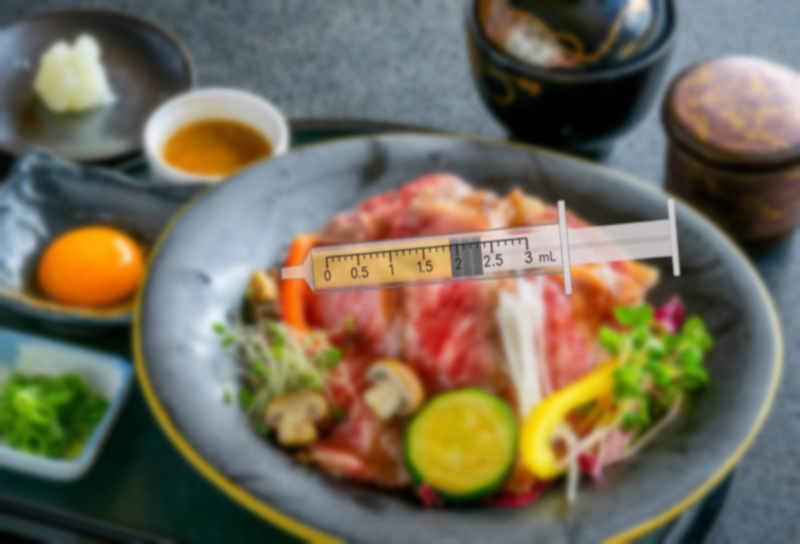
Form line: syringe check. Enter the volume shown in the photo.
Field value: 1.9 mL
